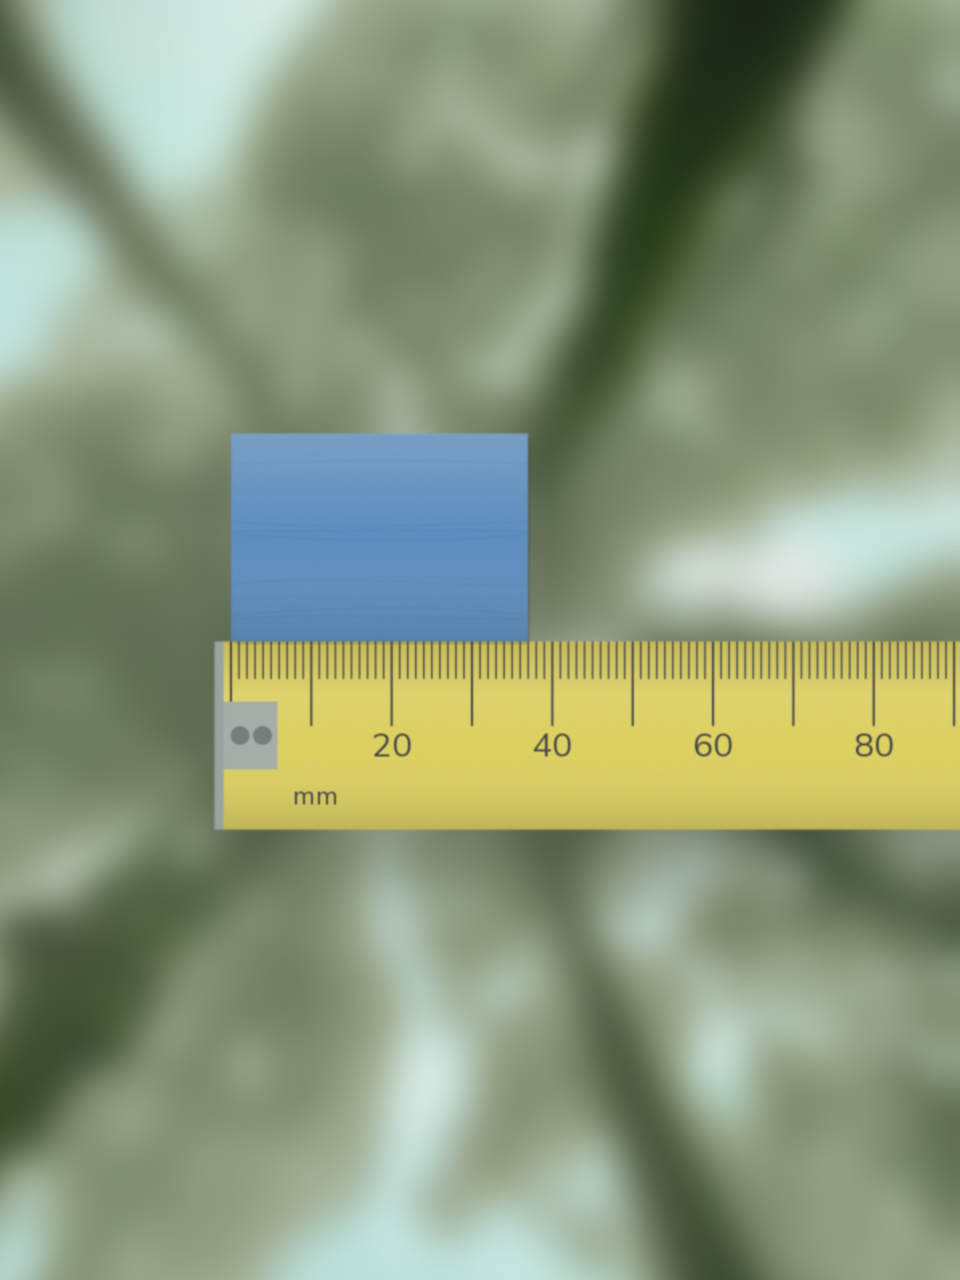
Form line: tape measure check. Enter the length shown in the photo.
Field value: 37 mm
